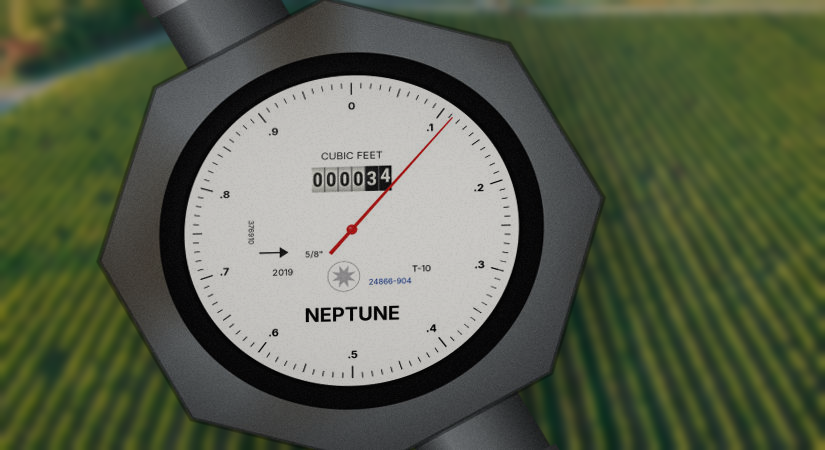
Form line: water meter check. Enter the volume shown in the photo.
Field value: 34.11 ft³
